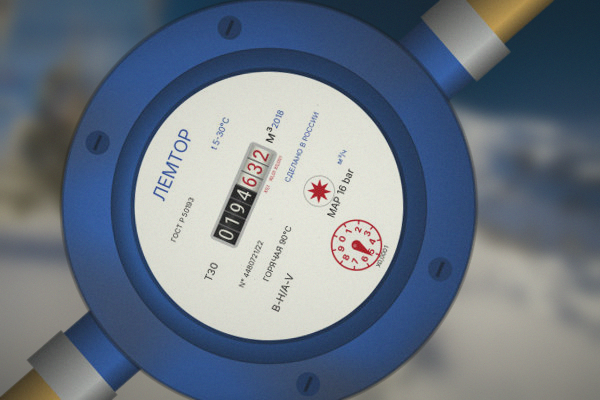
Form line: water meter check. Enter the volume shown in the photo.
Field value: 194.6325 m³
